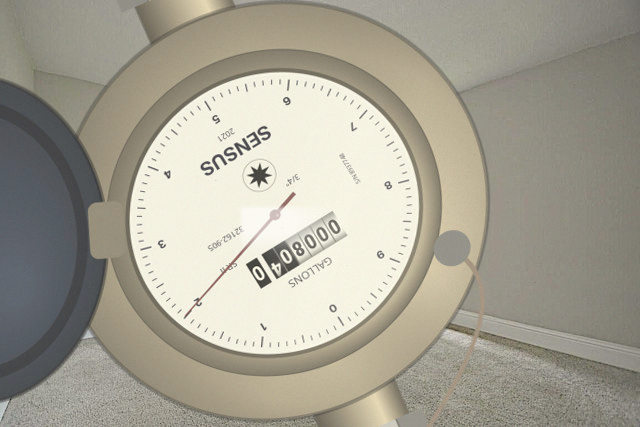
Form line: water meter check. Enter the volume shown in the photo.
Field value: 8042.0 gal
